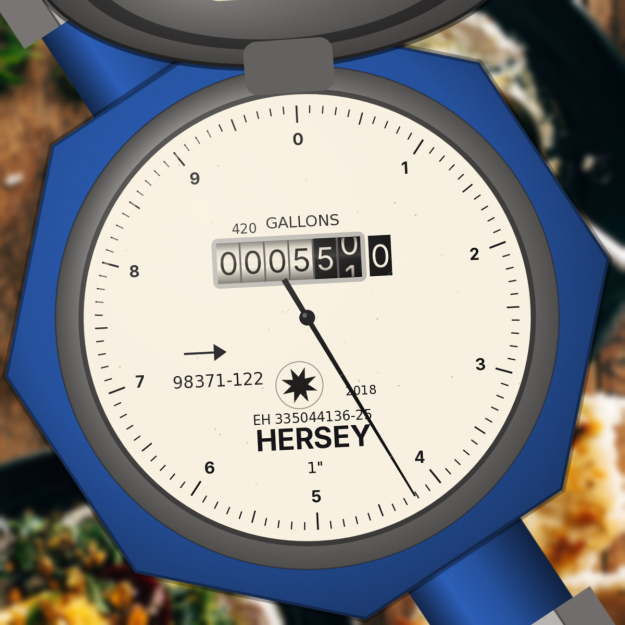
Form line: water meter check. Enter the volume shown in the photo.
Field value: 5504.2 gal
